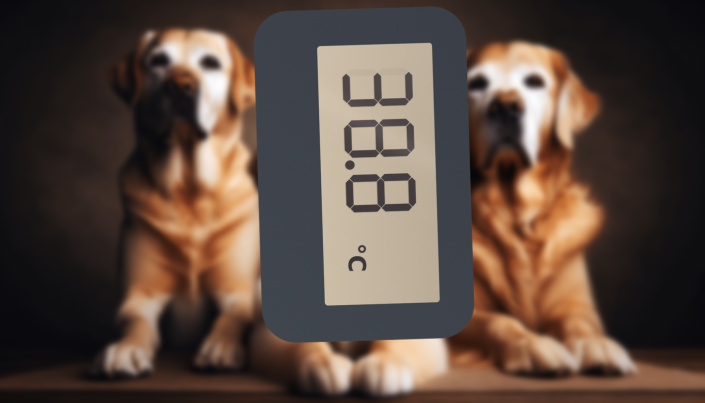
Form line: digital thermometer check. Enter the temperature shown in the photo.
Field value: 38.8 °C
